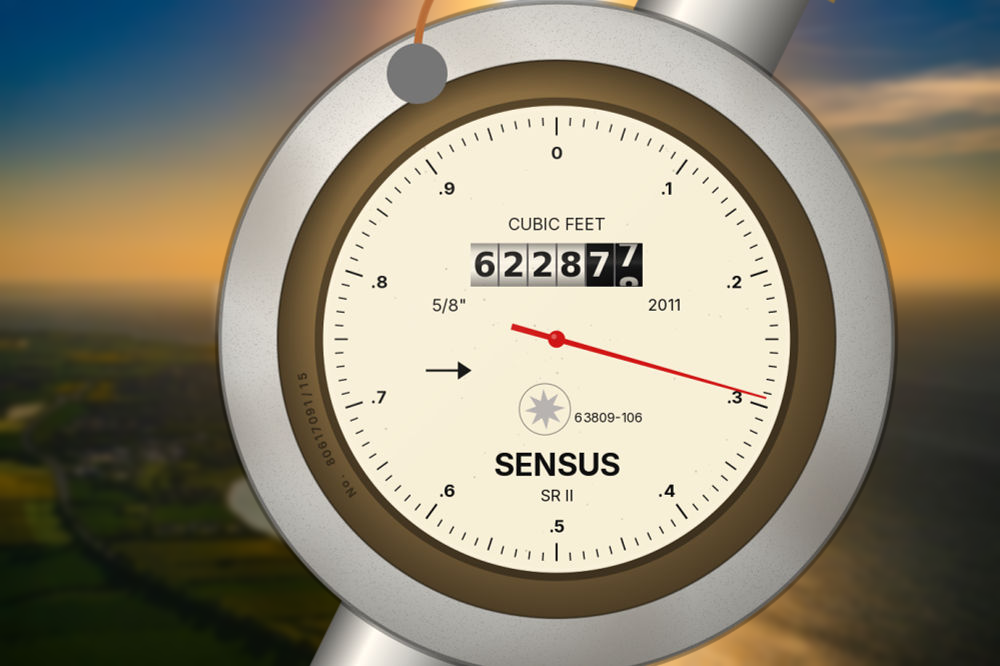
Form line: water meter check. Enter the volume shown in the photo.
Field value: 622877.29 ft³
